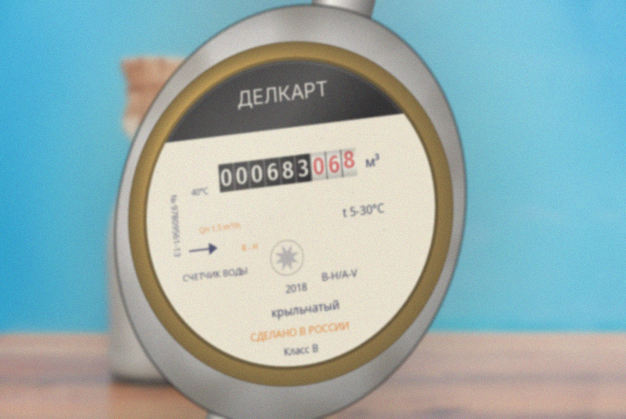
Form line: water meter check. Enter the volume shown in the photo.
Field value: 683.068 m³
